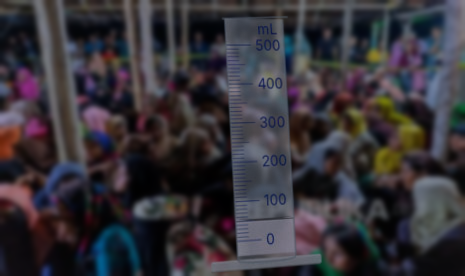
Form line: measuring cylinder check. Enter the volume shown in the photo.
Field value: 50 mL
